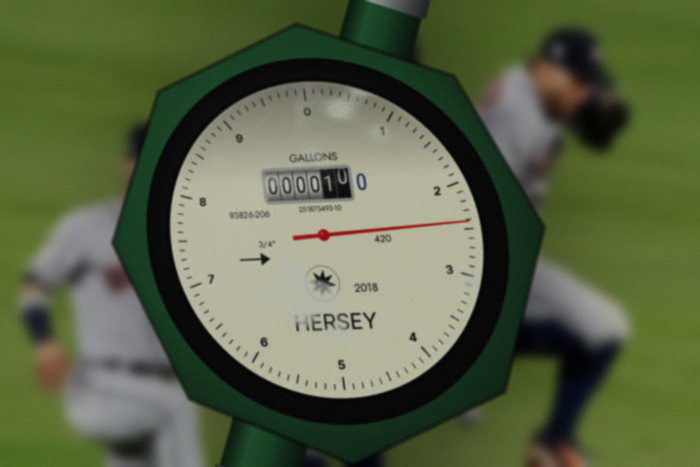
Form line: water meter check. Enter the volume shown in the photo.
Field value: 102.4 gal
